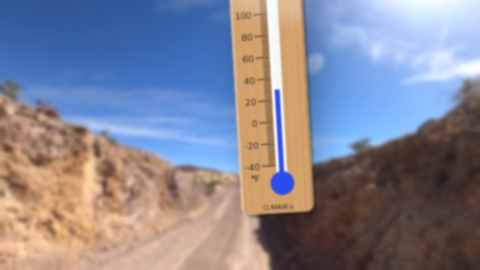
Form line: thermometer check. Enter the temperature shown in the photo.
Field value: 30 °F
